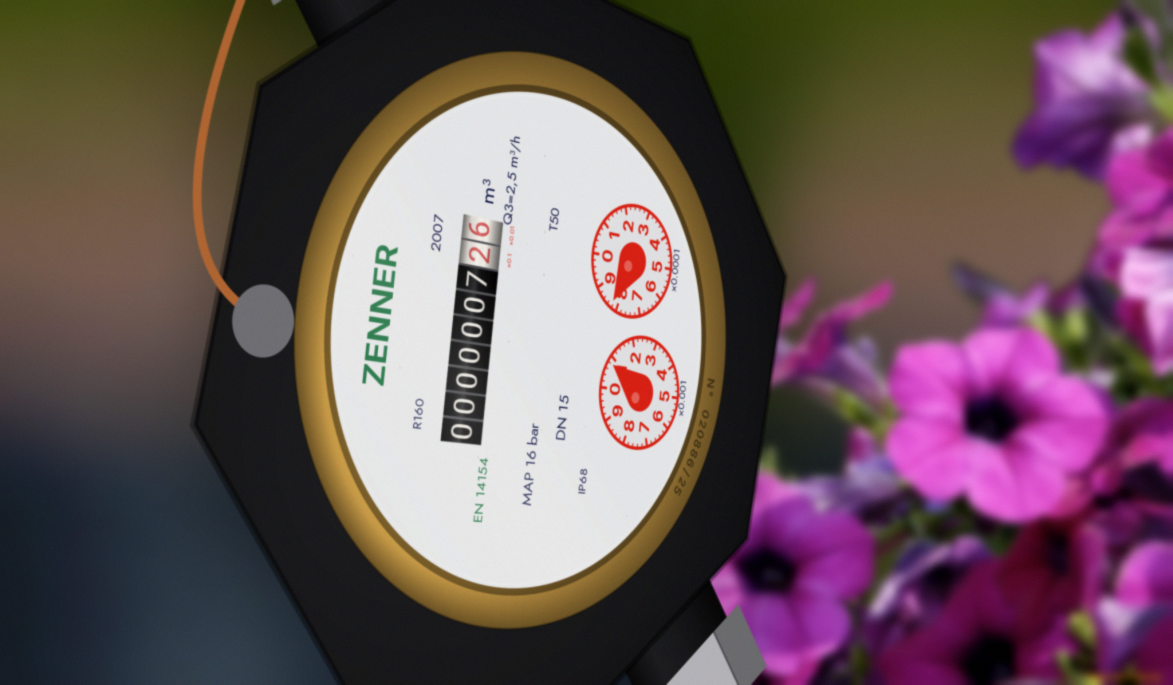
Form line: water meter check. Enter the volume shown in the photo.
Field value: 7.2608 m³
